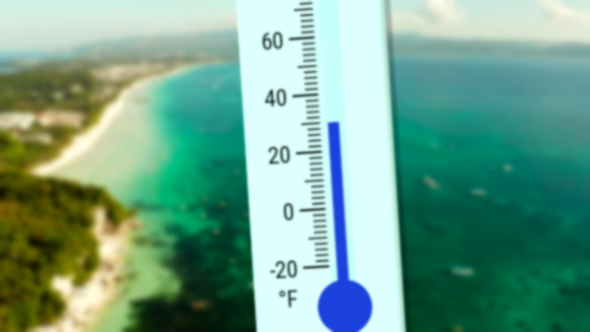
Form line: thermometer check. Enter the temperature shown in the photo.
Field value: 30 °F
